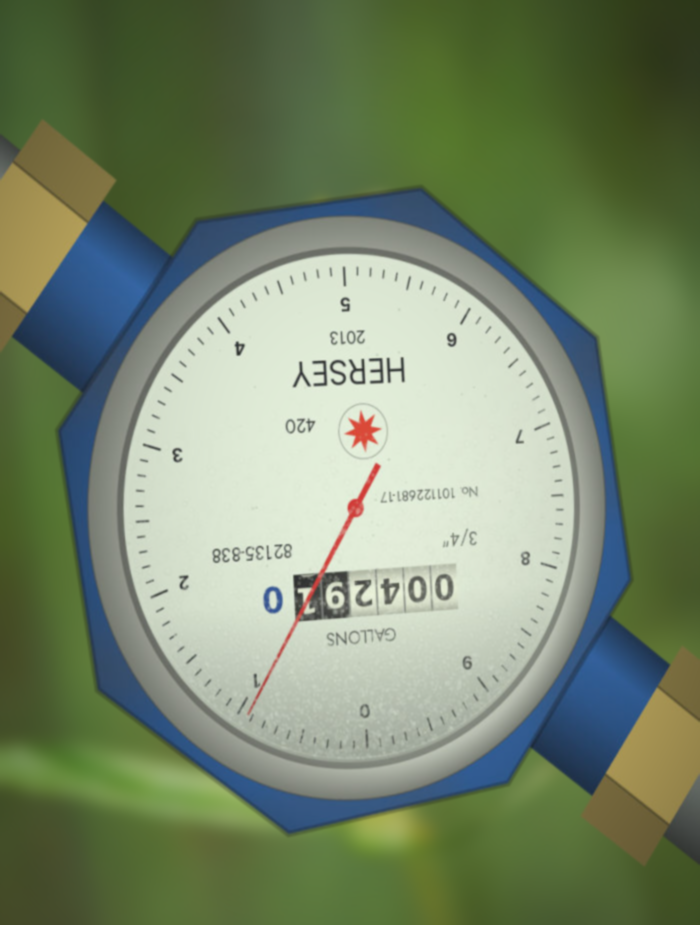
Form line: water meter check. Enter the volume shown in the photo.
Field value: 42910.9 gal
